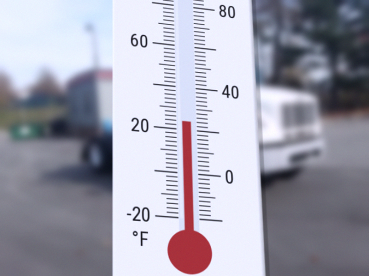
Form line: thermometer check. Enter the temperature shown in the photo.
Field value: 24 °F
